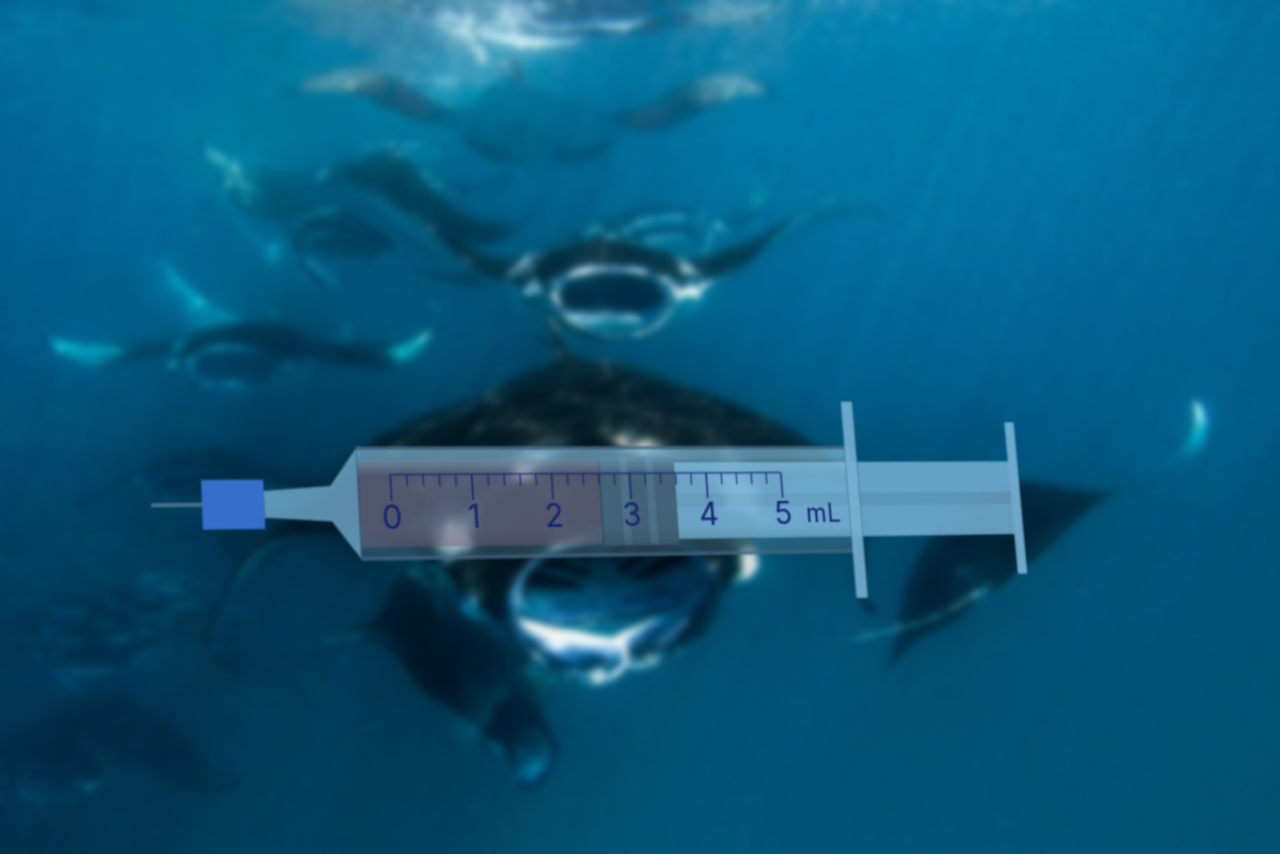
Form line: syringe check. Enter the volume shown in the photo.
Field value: 2.6 mL
